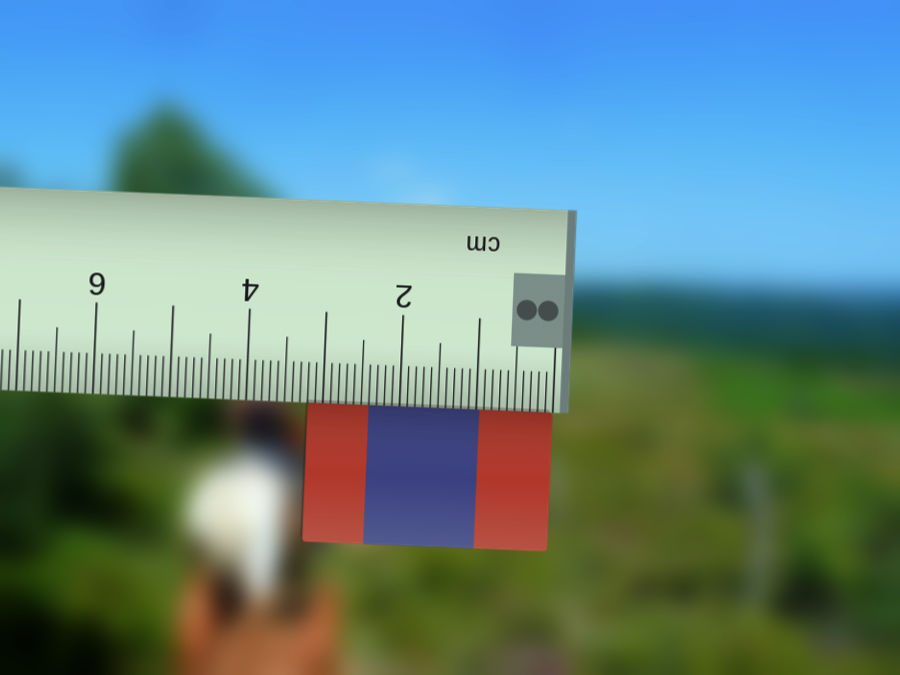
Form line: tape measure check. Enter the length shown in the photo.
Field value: 3.2 cm
